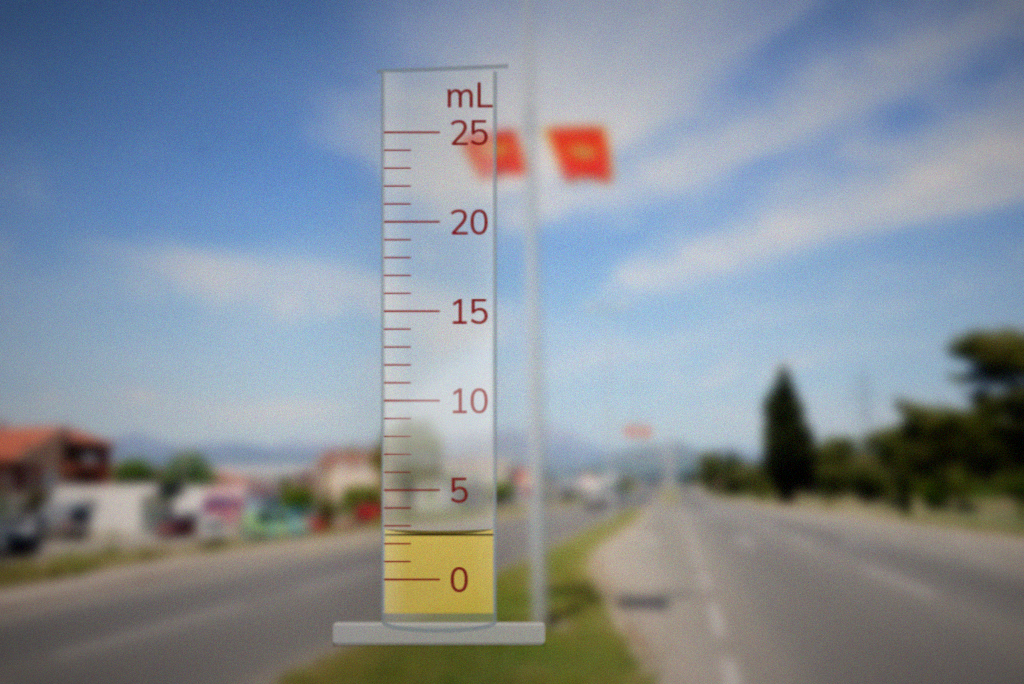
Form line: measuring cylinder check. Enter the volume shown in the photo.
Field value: 2.5 mL
